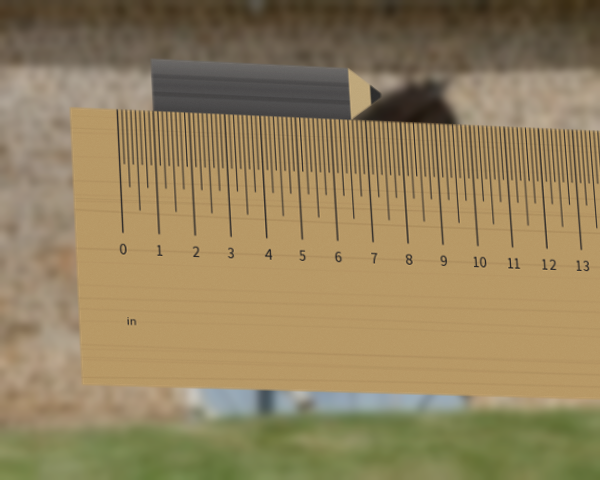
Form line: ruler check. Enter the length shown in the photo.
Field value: 6.5 in
